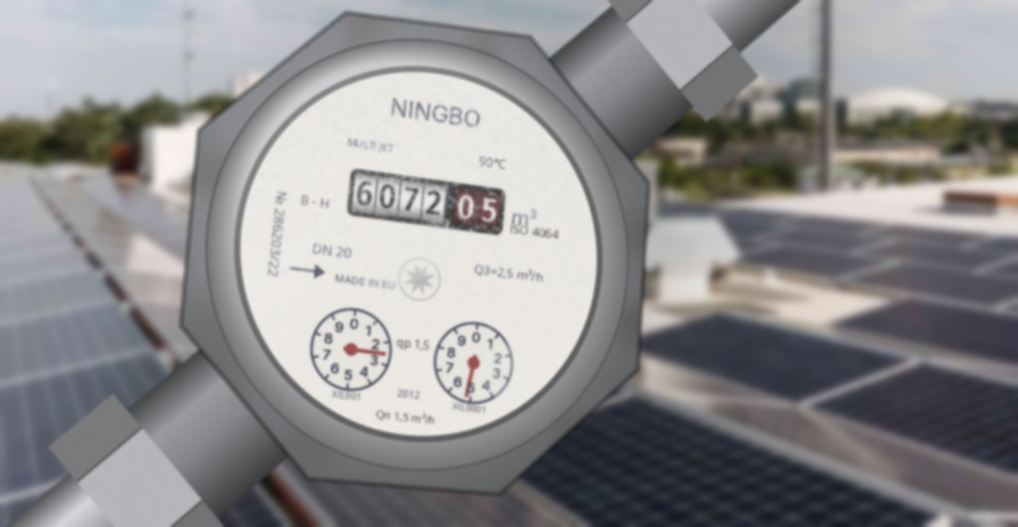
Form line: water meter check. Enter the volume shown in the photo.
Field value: 6072.0525 m³
